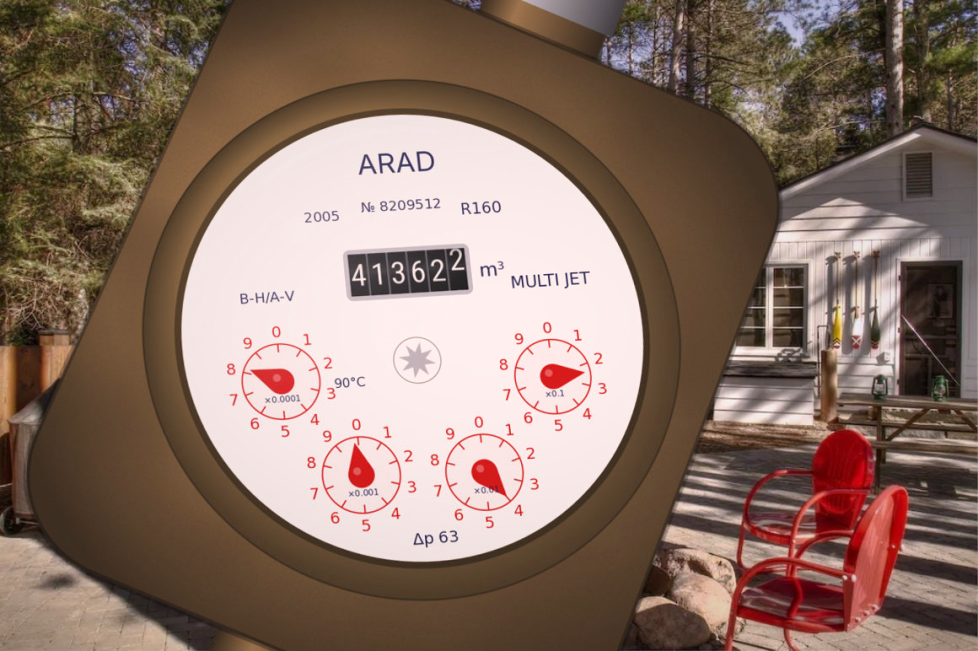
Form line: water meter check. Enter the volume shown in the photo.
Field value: 413622.2398 m³
